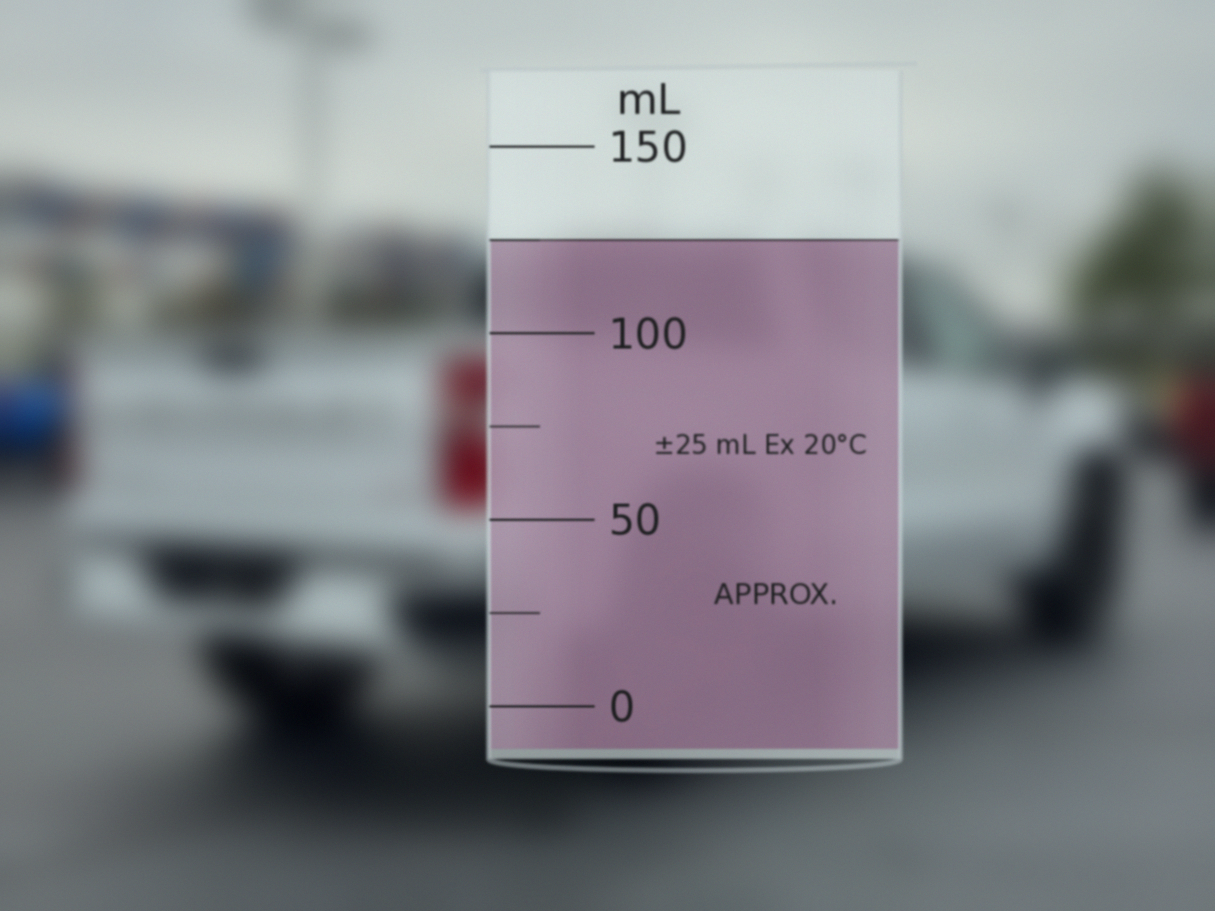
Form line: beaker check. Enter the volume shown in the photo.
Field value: 125 mL
